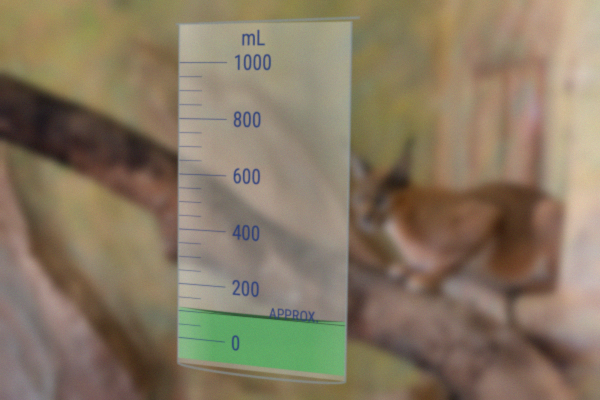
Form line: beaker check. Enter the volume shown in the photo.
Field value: 100 mL
